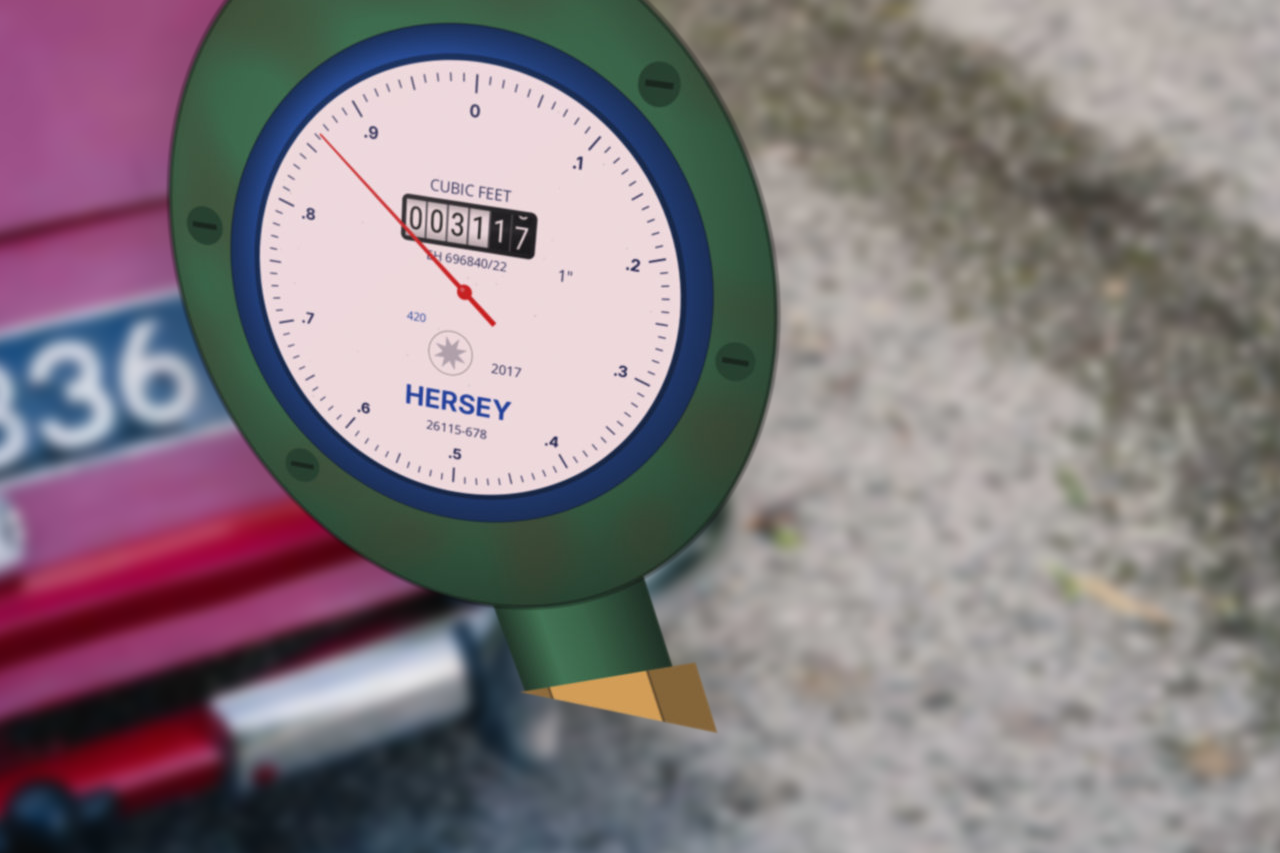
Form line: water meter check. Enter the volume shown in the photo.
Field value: 3116.86 ft³
